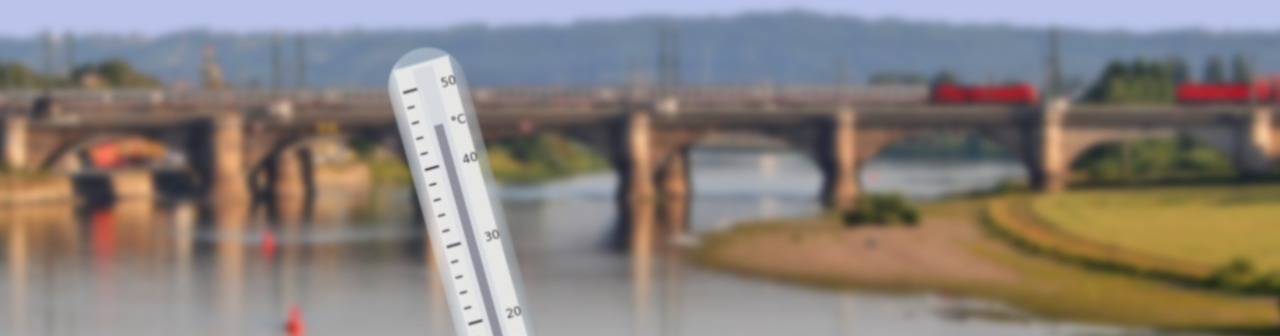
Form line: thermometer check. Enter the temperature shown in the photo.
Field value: 45 °C
